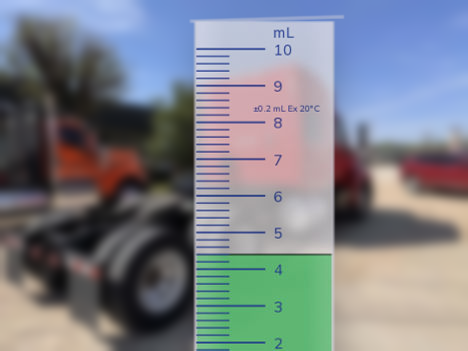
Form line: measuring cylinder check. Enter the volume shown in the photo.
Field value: 4.4 mL
